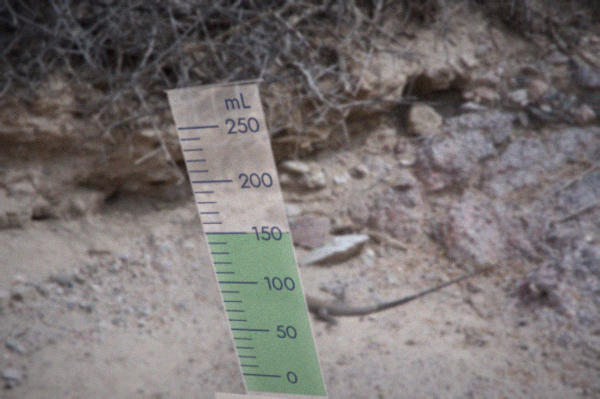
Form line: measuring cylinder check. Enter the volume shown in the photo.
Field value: 150 mL
